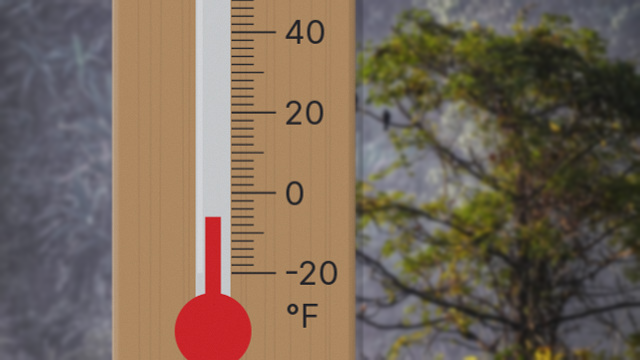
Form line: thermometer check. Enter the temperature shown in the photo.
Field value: -6 °F
